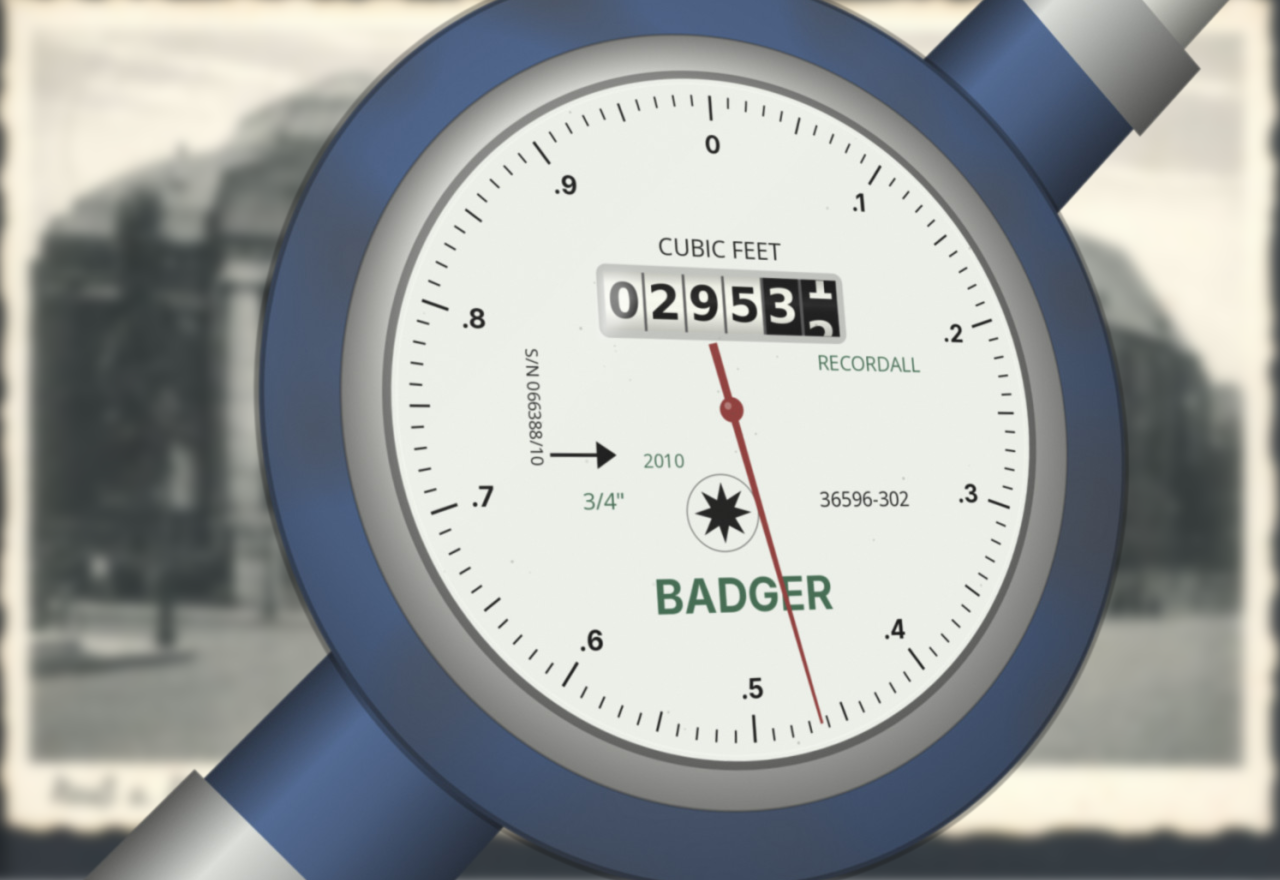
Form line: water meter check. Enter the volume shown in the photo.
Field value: 29531.46 ft³
